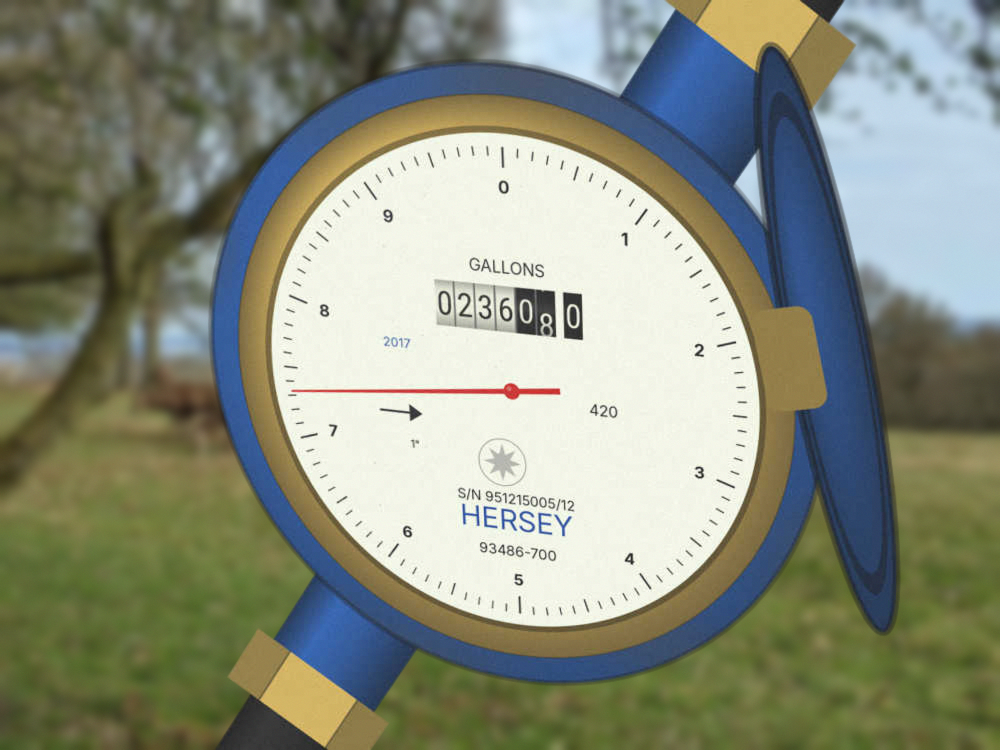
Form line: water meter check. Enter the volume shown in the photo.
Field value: 236077.3 gal
